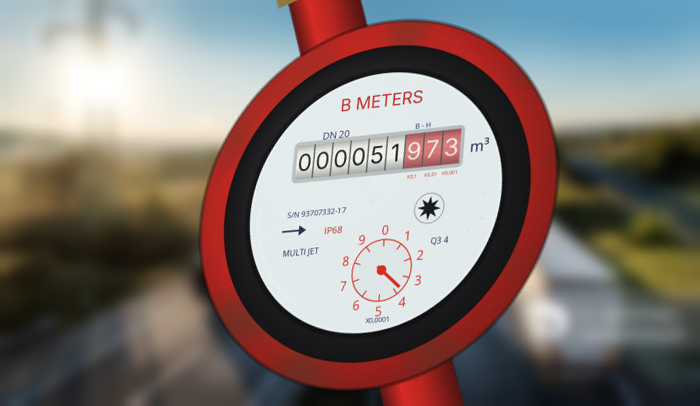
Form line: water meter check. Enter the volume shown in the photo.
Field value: 51.9733 m³
